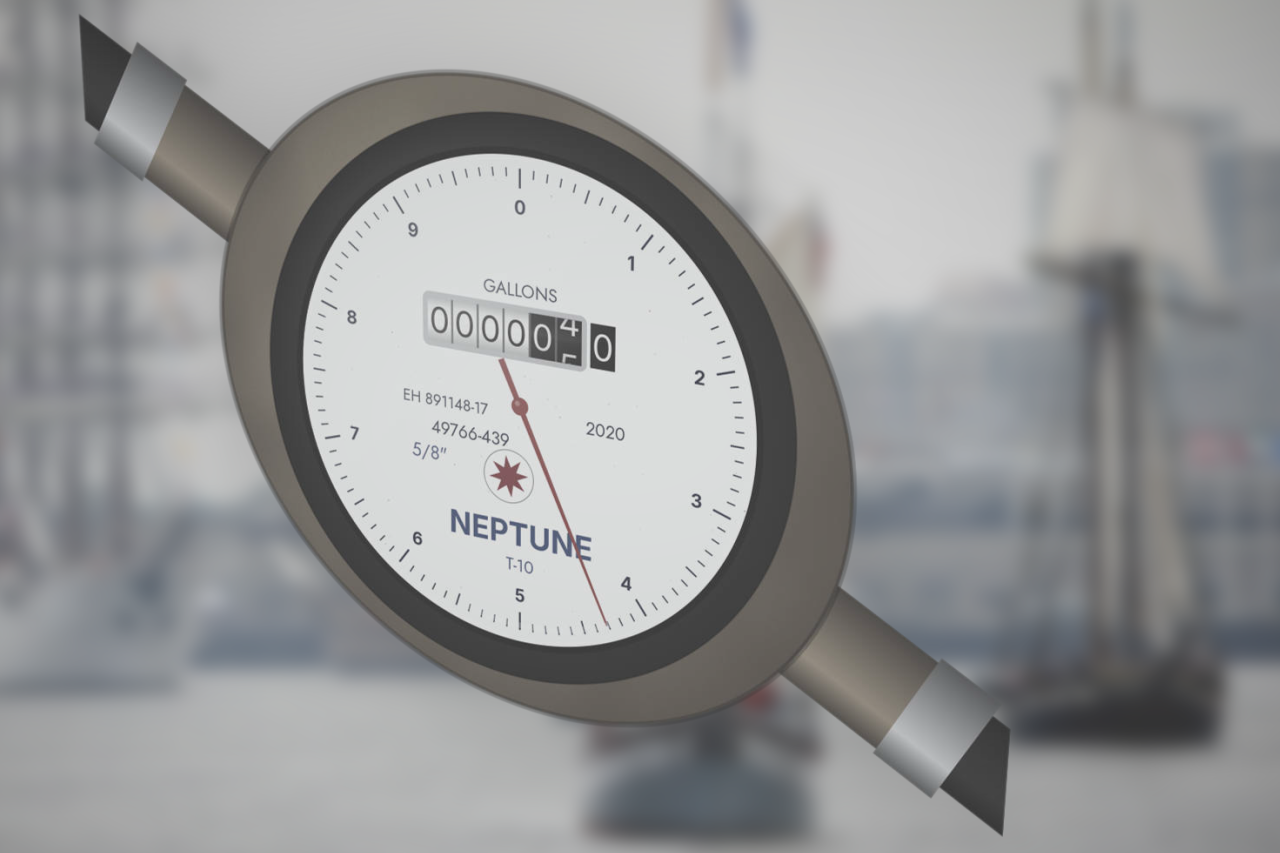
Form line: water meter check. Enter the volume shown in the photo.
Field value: 44.3 gal
